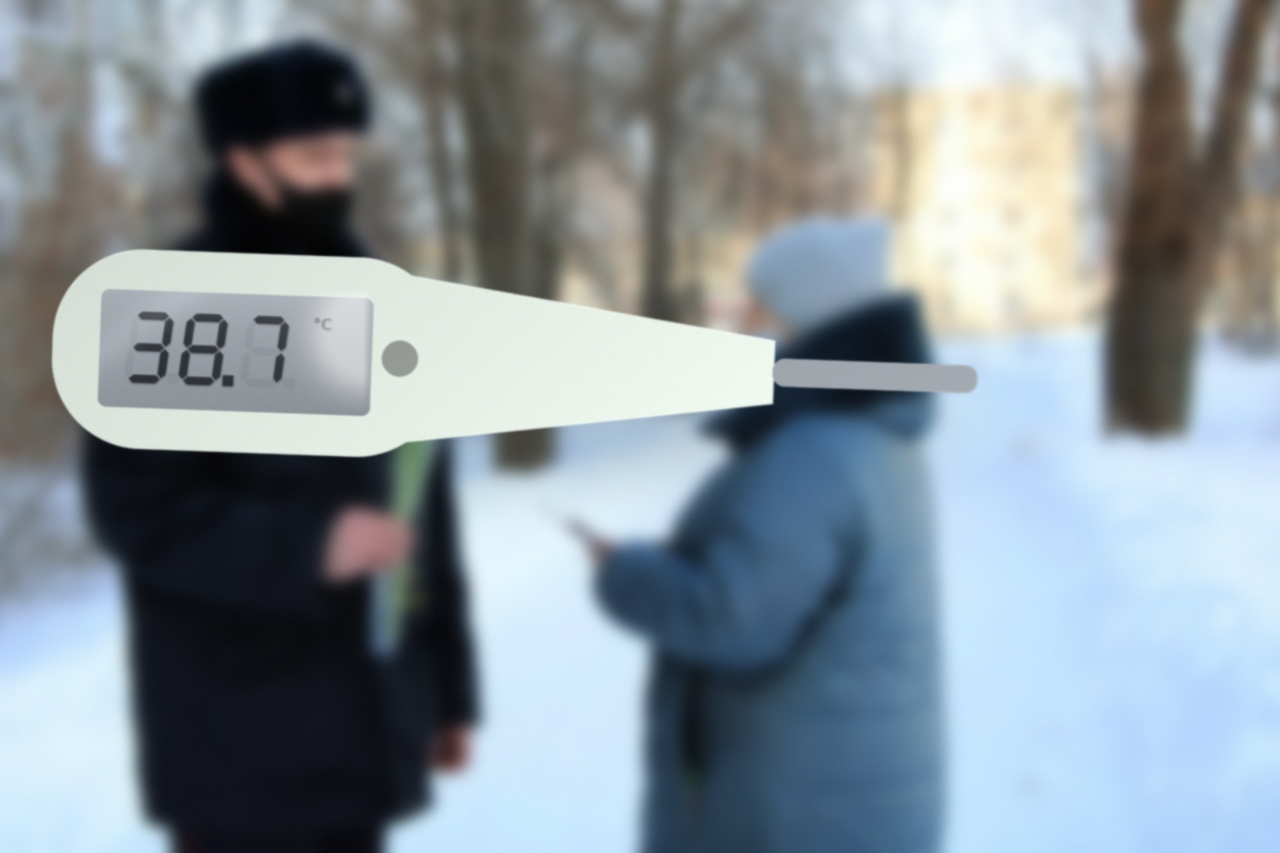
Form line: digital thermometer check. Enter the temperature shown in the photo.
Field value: 38.7 °C
